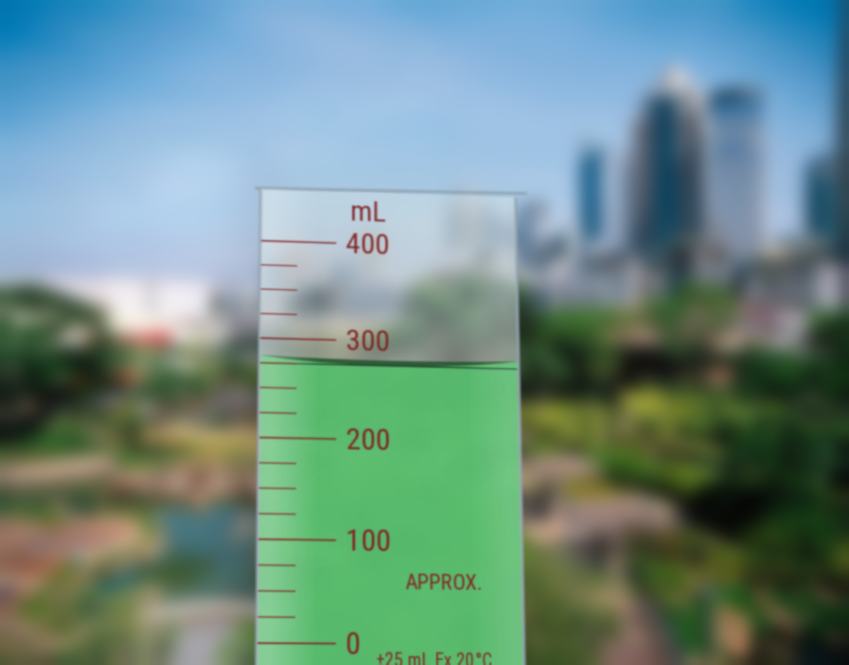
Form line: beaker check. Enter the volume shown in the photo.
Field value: 275 mL
